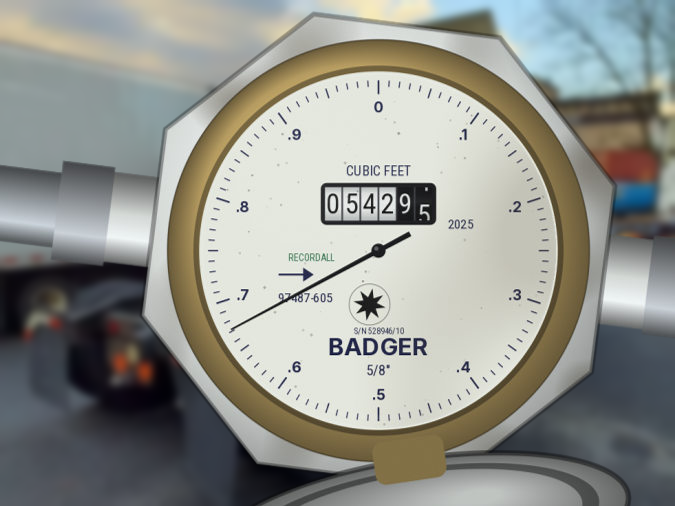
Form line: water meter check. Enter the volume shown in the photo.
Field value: 54294.67 ft³
